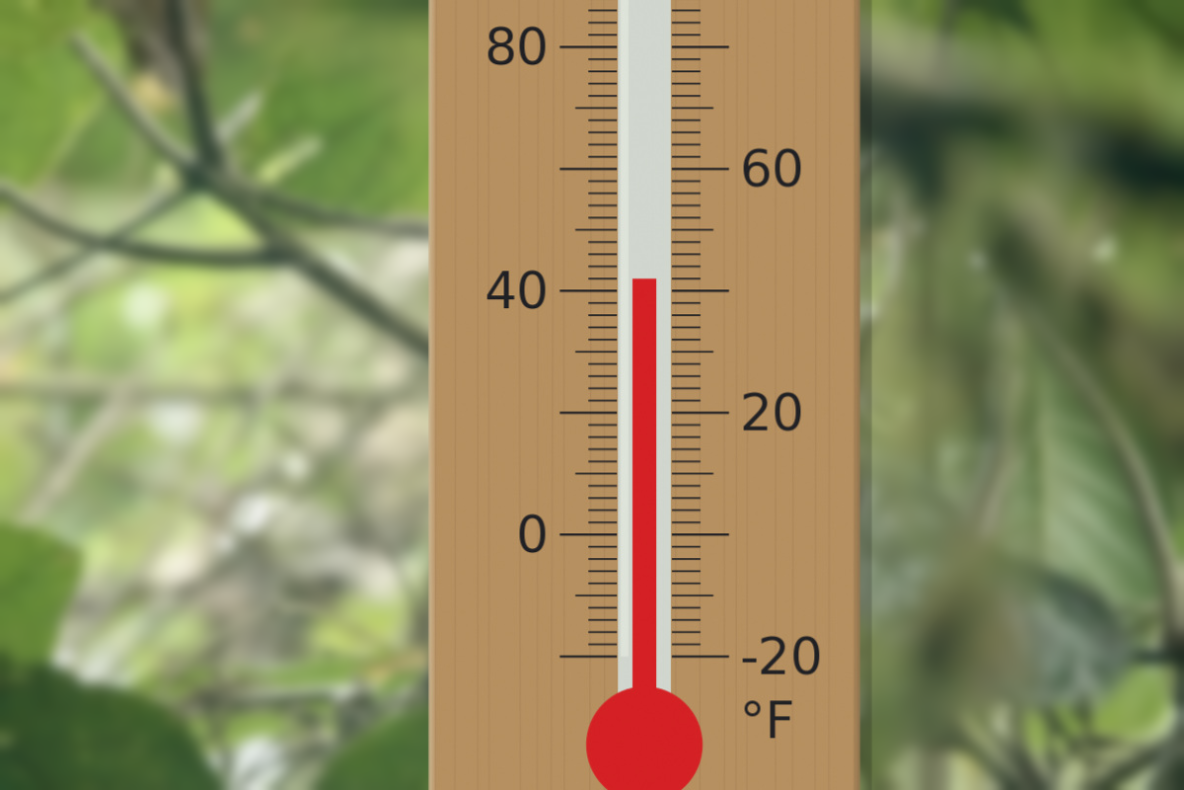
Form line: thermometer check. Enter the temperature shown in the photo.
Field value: 42 °F
